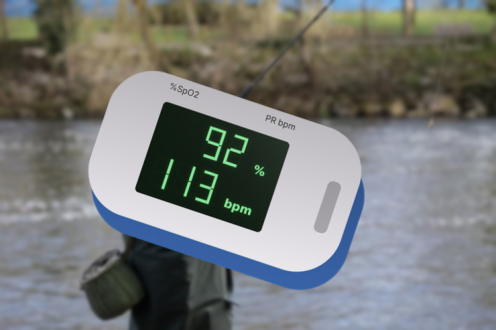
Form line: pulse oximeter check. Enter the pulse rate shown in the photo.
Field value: 113 bpm
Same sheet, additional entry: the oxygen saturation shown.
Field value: 92 %
